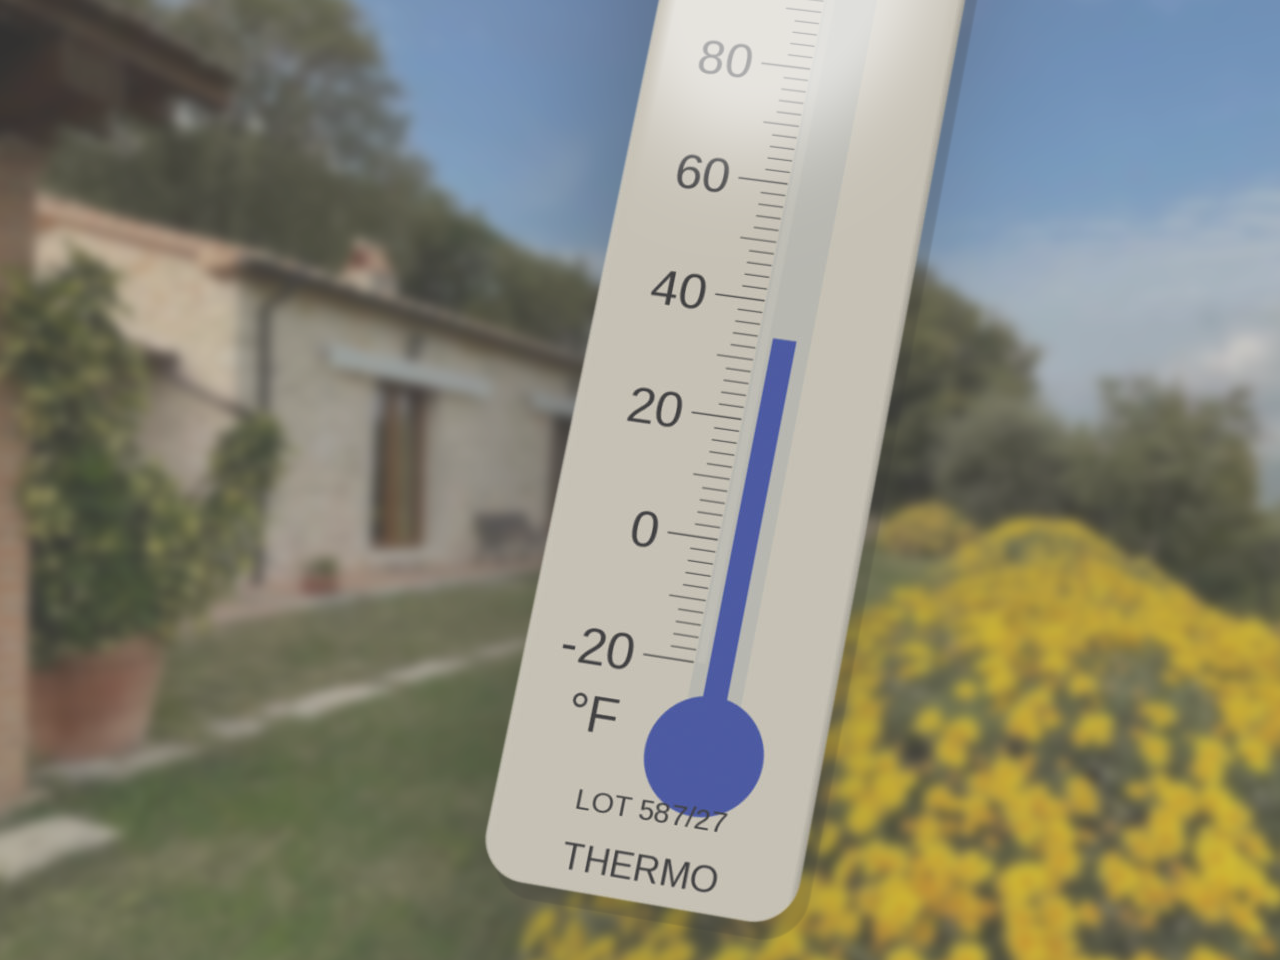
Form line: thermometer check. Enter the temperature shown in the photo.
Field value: 34 °F
